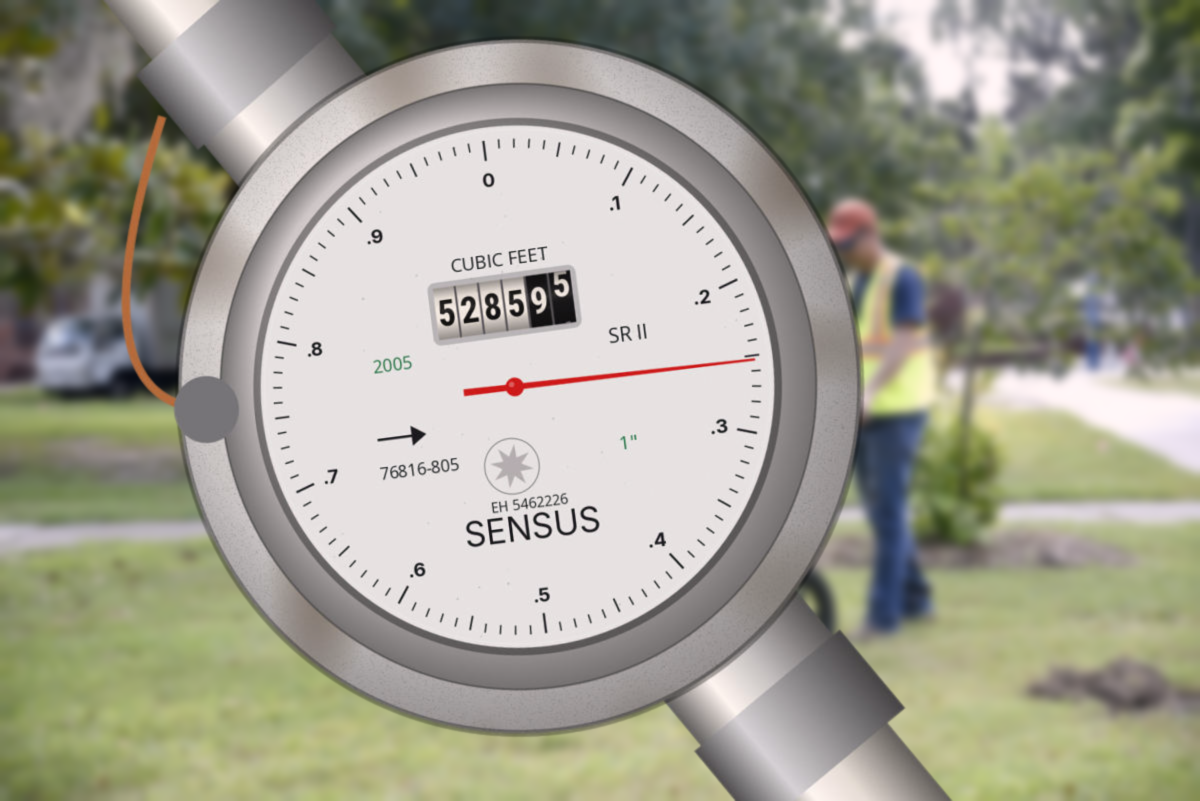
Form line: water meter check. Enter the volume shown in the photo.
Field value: 528595.25 ft³
